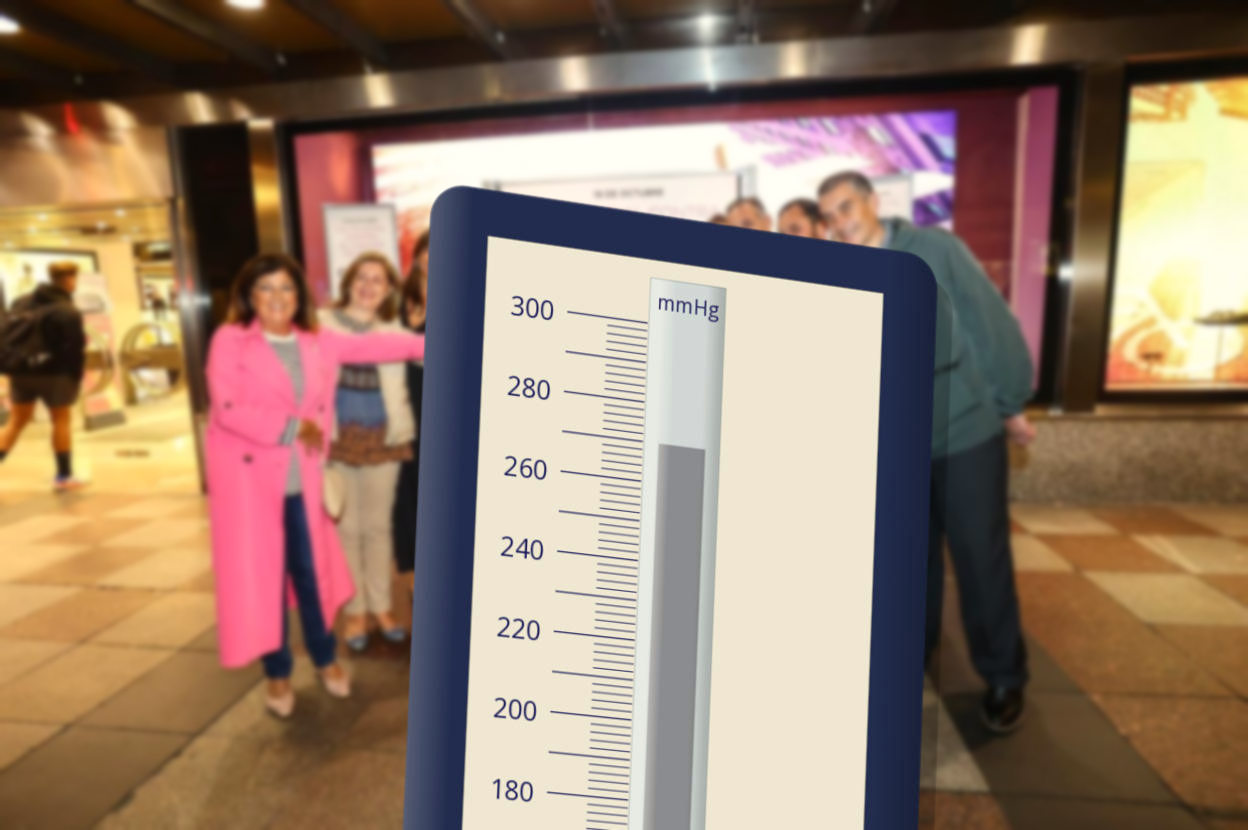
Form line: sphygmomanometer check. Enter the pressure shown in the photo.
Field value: 270 mmHg
